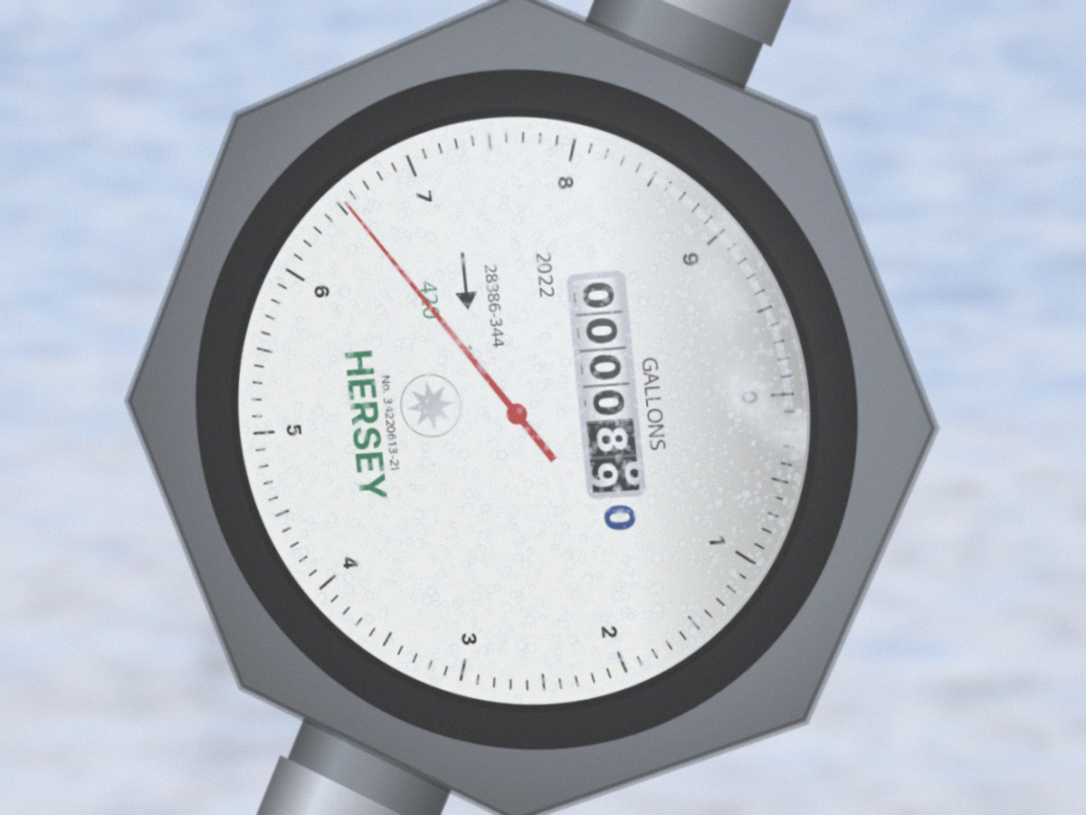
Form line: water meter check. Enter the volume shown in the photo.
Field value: 886.5 gal
